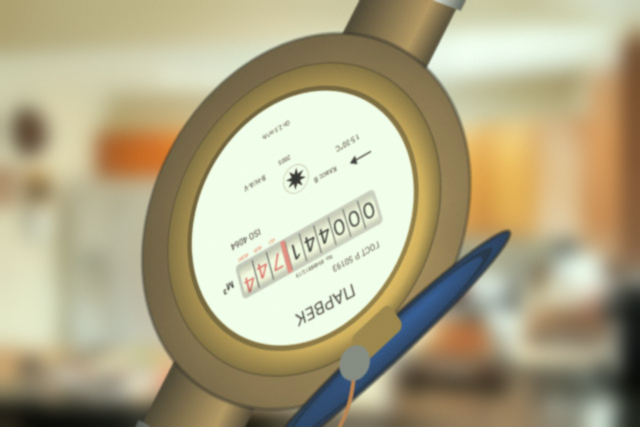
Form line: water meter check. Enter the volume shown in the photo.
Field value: 441.744 m³
